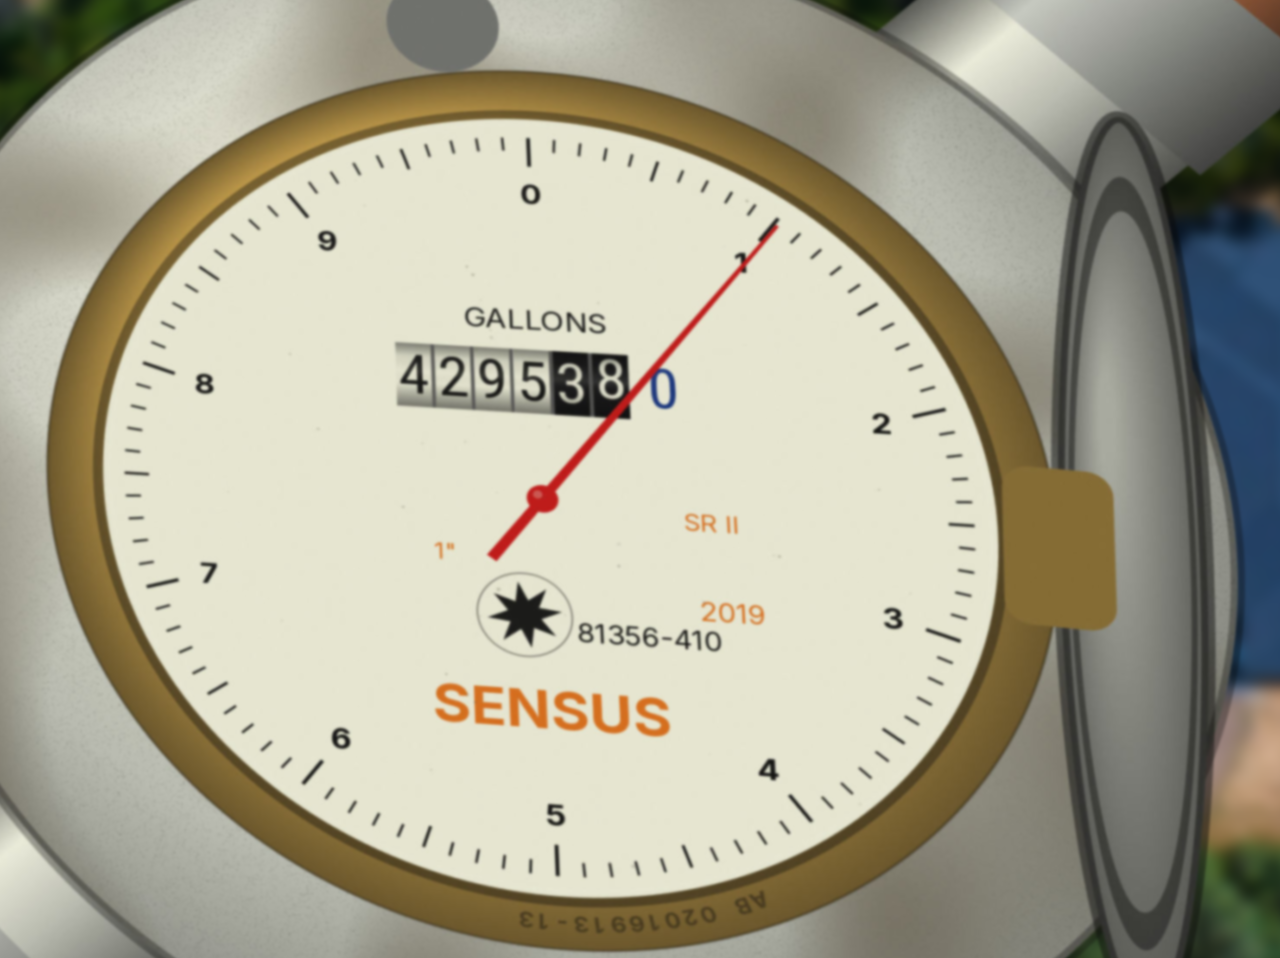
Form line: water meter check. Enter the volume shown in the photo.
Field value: 4295381.0 gal
